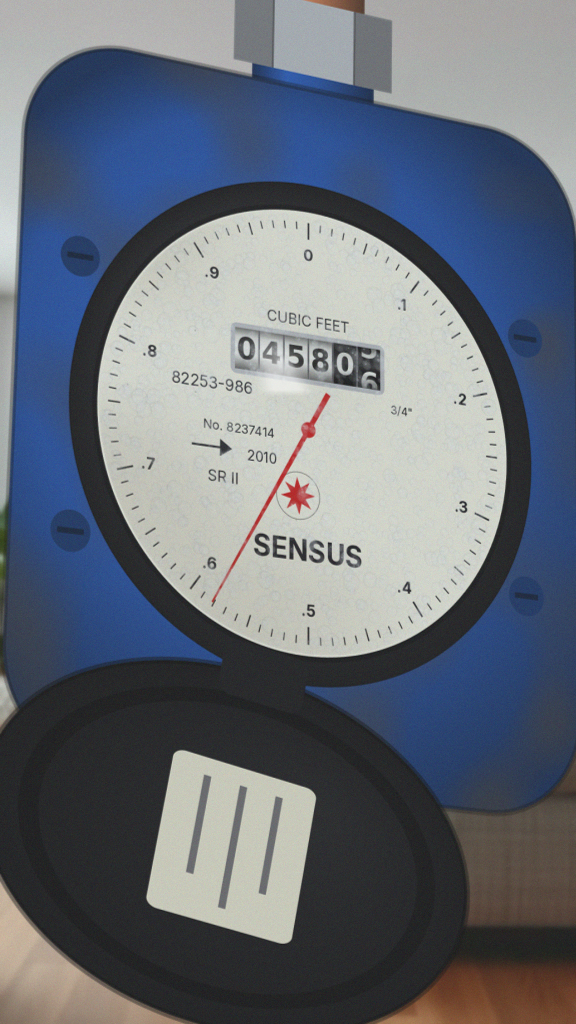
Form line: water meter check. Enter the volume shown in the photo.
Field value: 45805.58 ft³
